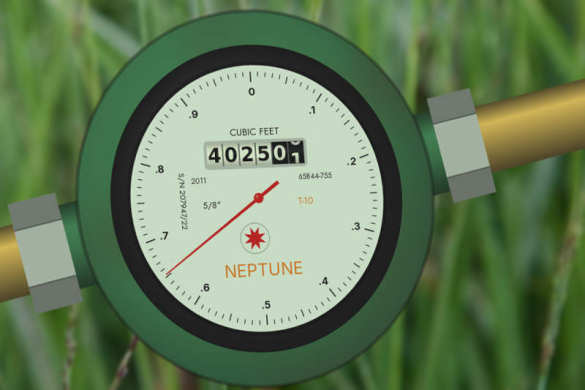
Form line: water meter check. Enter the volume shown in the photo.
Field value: 402500.65 ft³
